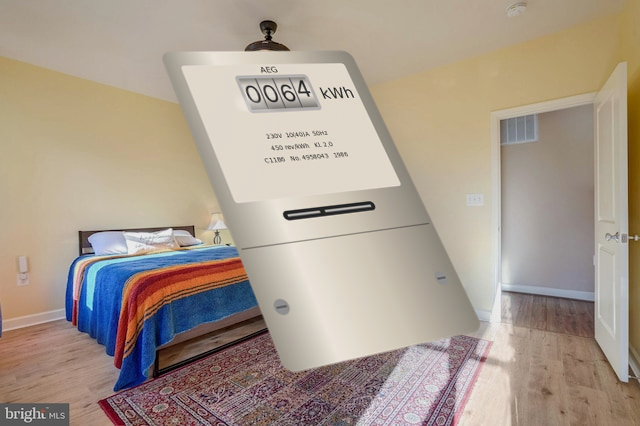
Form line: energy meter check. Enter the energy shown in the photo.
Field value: 64 kWh
